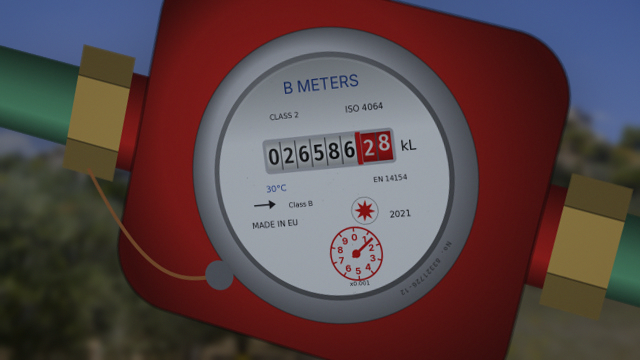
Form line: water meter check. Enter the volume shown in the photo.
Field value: 26586.281 kL
